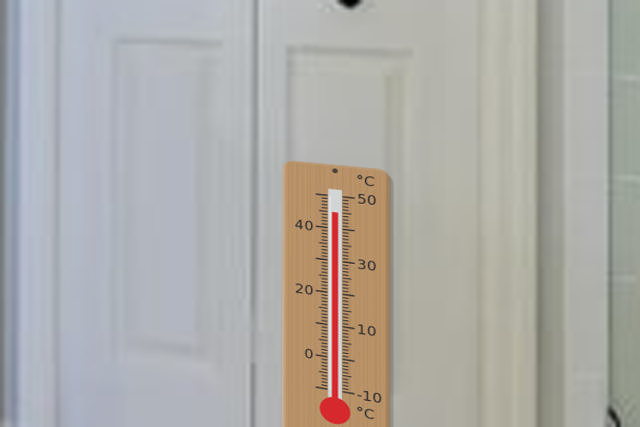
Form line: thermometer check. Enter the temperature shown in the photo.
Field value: 45 °C
